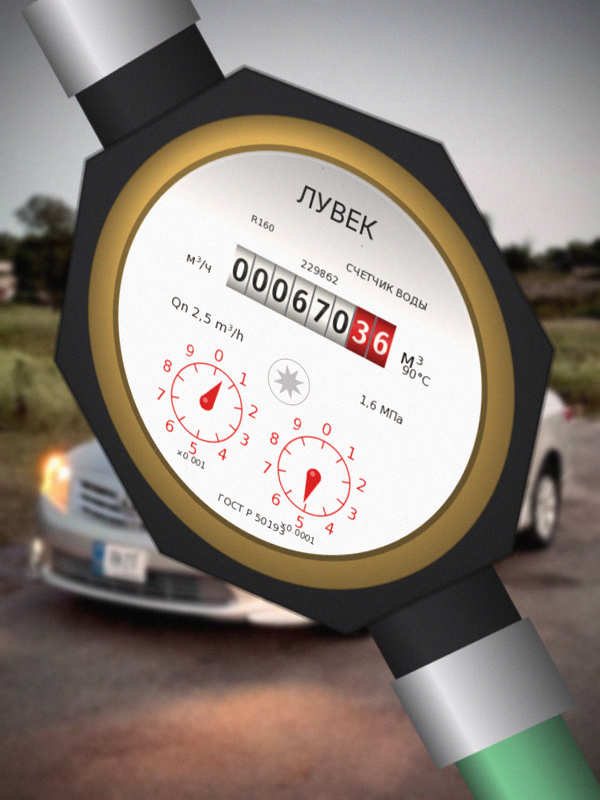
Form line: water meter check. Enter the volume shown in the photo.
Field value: 670.3605 m³
